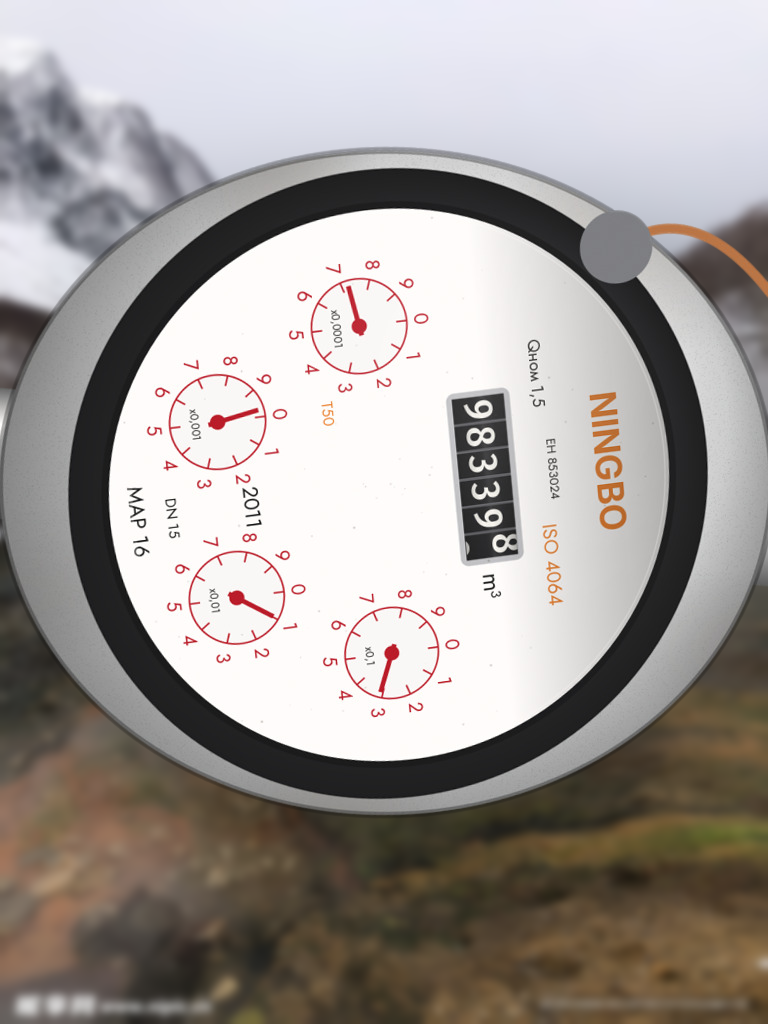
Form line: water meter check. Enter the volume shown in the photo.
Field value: 983398.3097 m³
